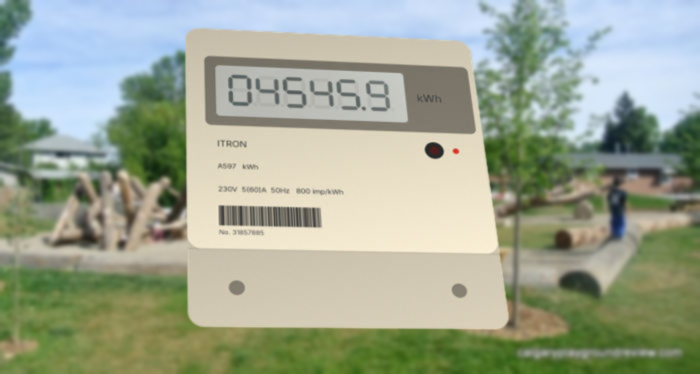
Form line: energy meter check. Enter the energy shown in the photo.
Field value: 4545.9 kWh
